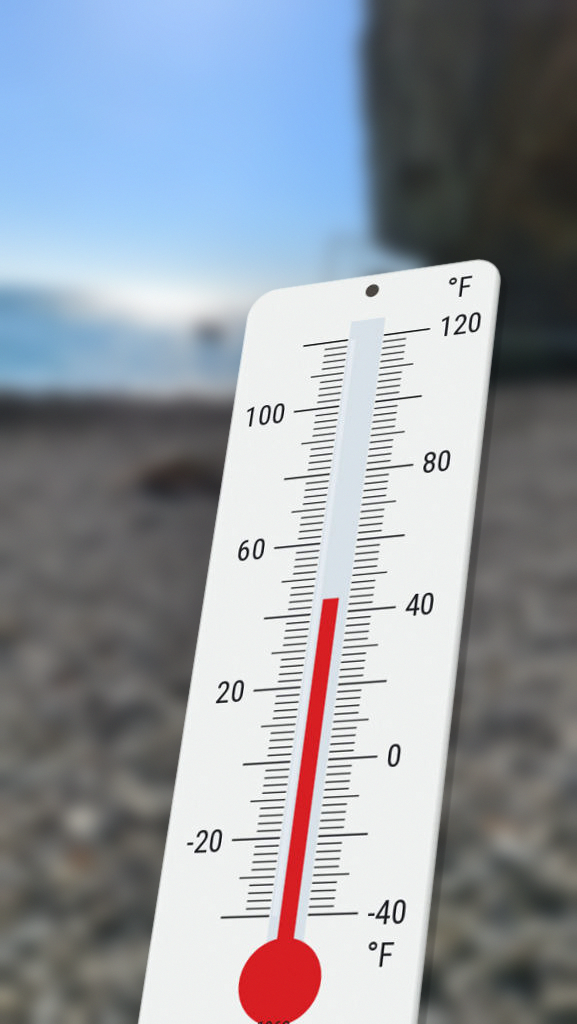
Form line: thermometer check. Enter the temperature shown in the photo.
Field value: 44 °F
